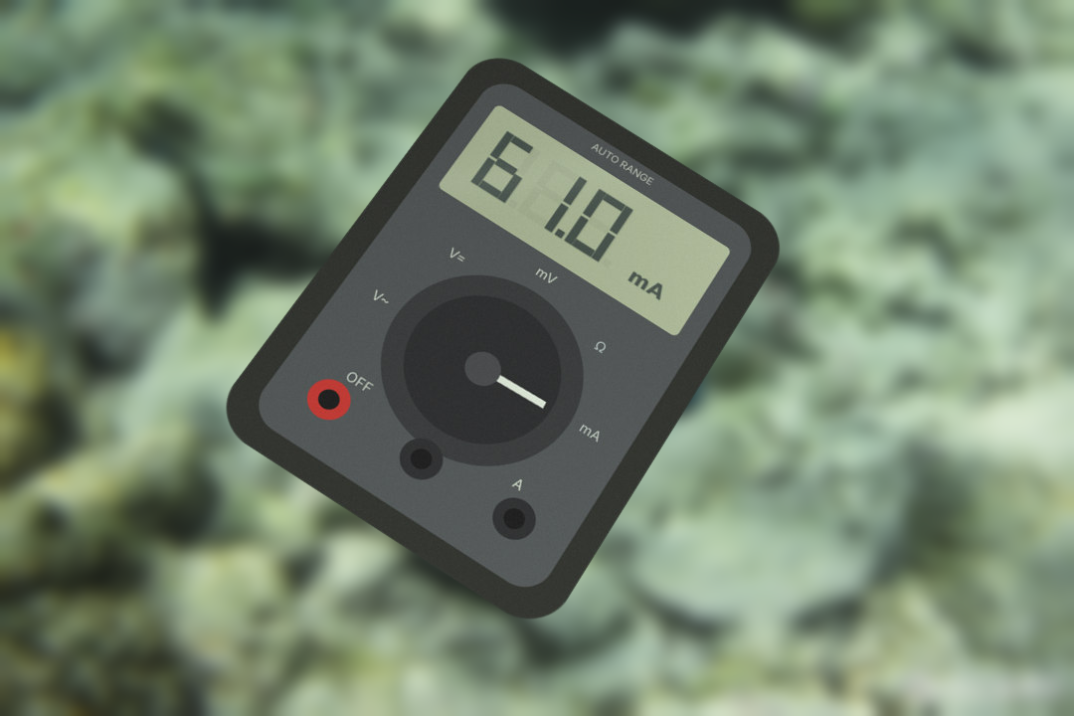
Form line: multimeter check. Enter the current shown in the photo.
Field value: 61.0 mA
